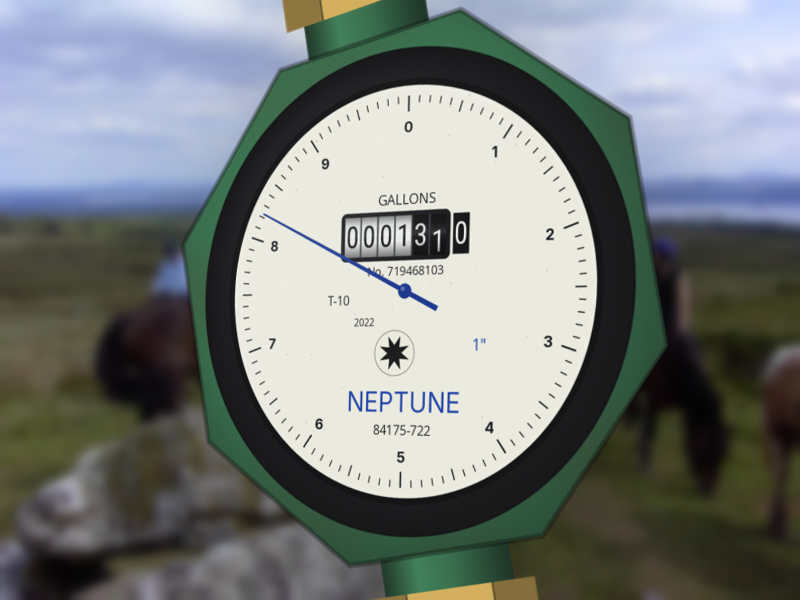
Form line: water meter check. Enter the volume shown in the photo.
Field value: 1308.2 gal
